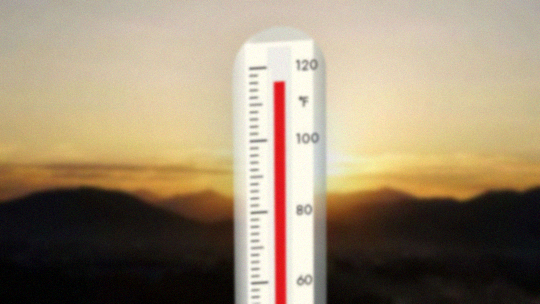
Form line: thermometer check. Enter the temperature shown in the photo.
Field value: 116 °F
